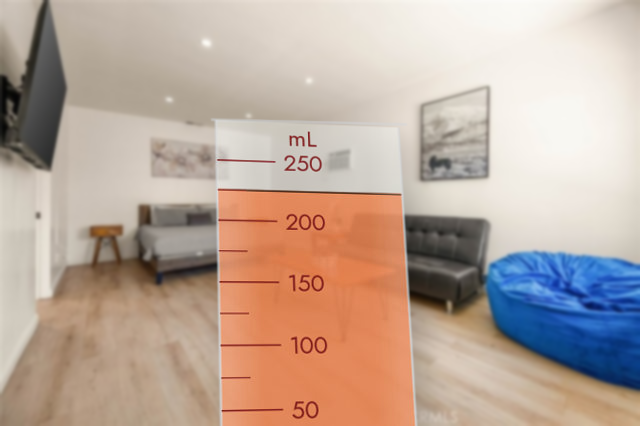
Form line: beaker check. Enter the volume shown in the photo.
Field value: 225 mL
